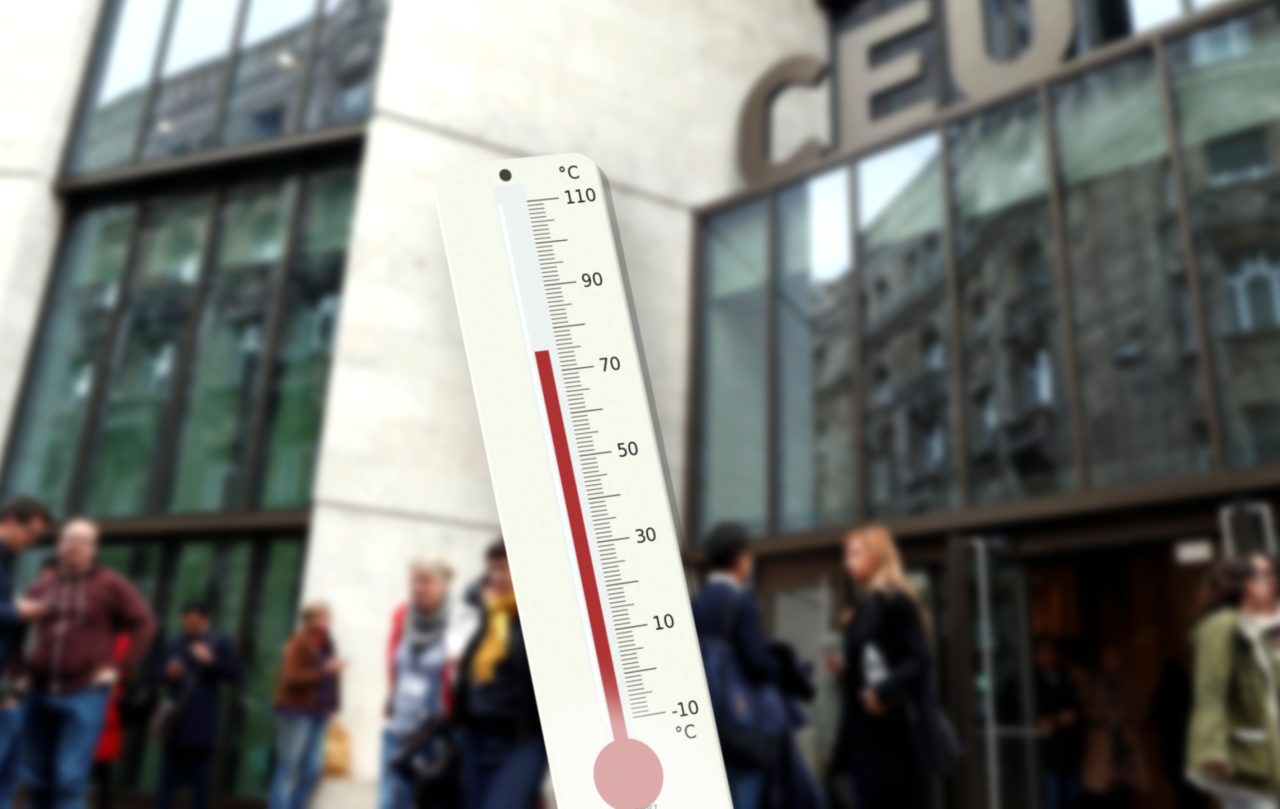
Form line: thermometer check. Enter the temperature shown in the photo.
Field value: 75 °C
